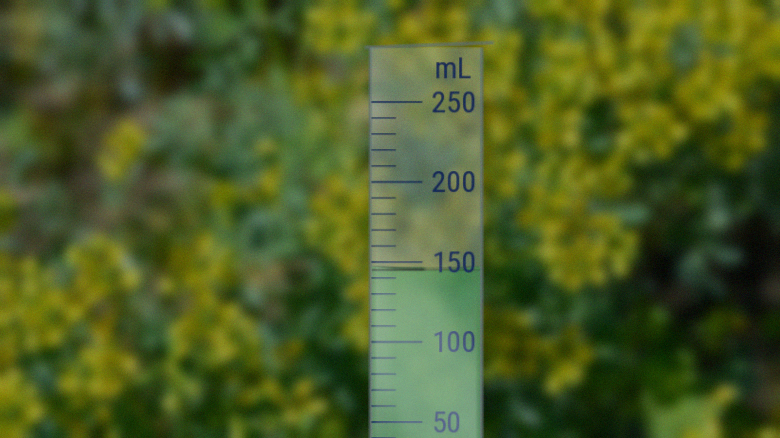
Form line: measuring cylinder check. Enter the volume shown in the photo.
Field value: 145 mL
